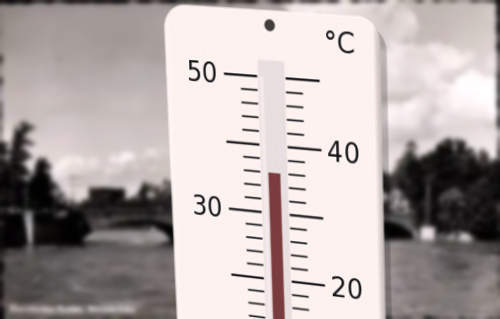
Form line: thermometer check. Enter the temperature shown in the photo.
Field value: 36 °C
